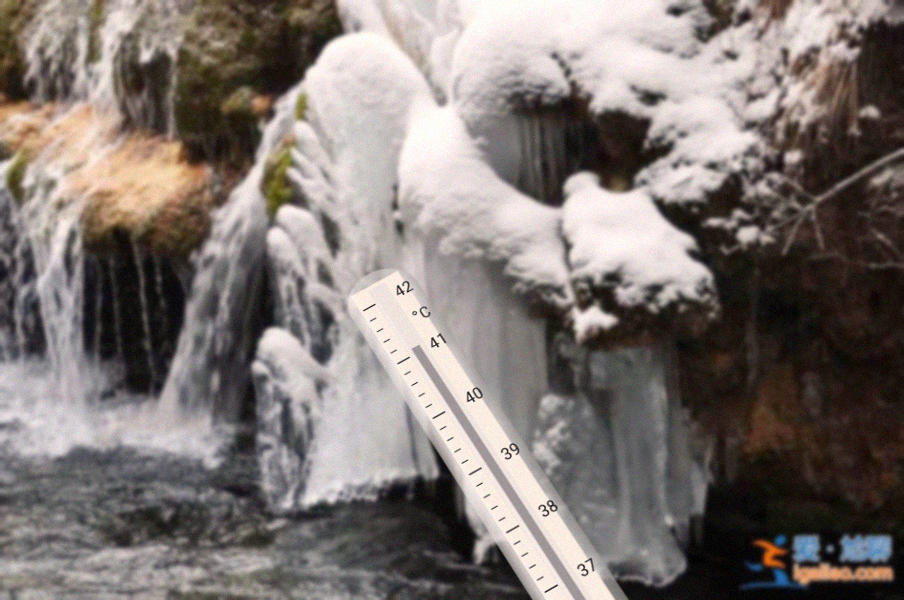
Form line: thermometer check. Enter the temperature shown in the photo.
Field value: 41.1 °C
